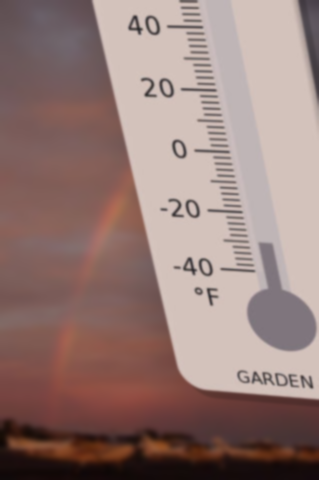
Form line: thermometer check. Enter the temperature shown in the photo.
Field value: -30 °F
